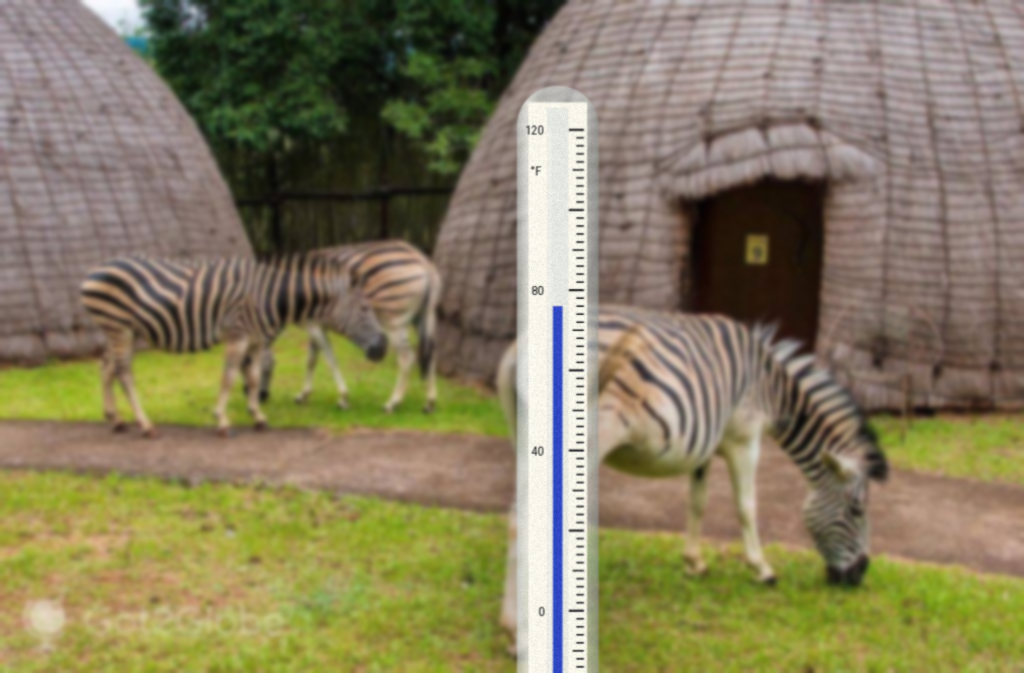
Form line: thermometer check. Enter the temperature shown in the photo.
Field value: 76 °F
